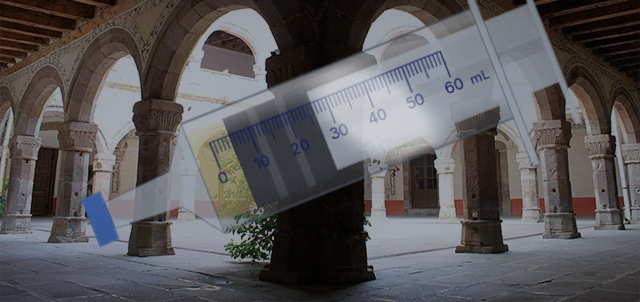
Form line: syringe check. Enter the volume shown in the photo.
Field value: 5 mL
